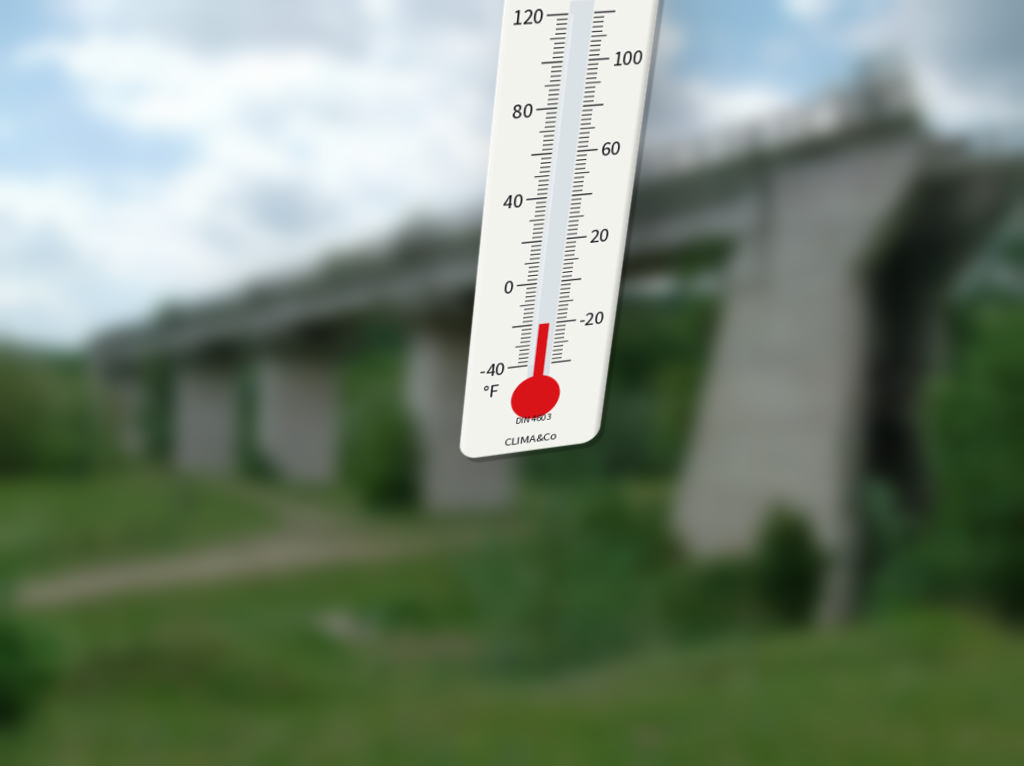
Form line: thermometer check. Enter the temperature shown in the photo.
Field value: -20 °F
